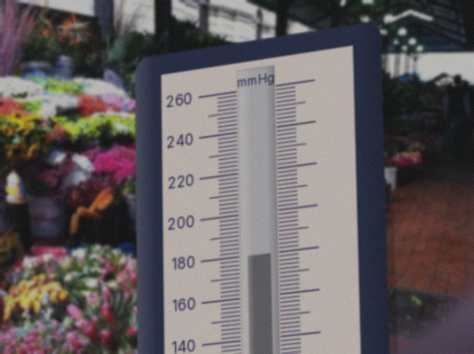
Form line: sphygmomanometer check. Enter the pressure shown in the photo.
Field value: 180 mmHg
